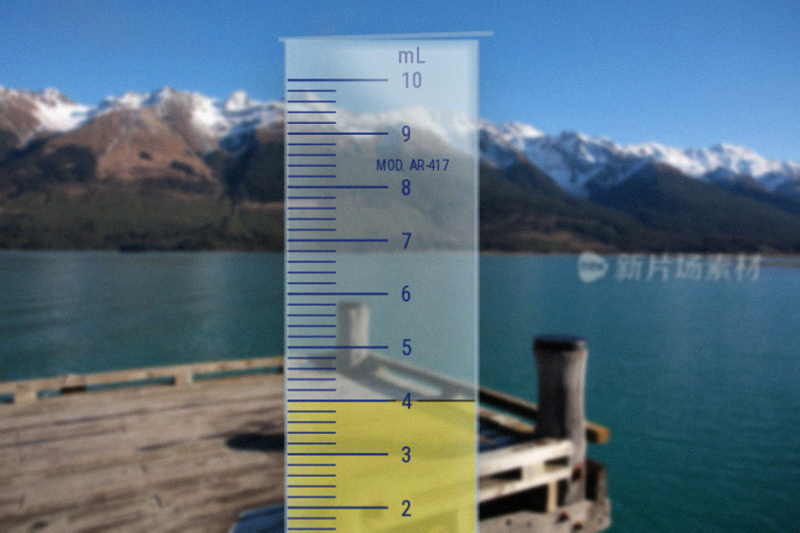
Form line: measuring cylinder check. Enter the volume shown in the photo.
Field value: 4 mL
